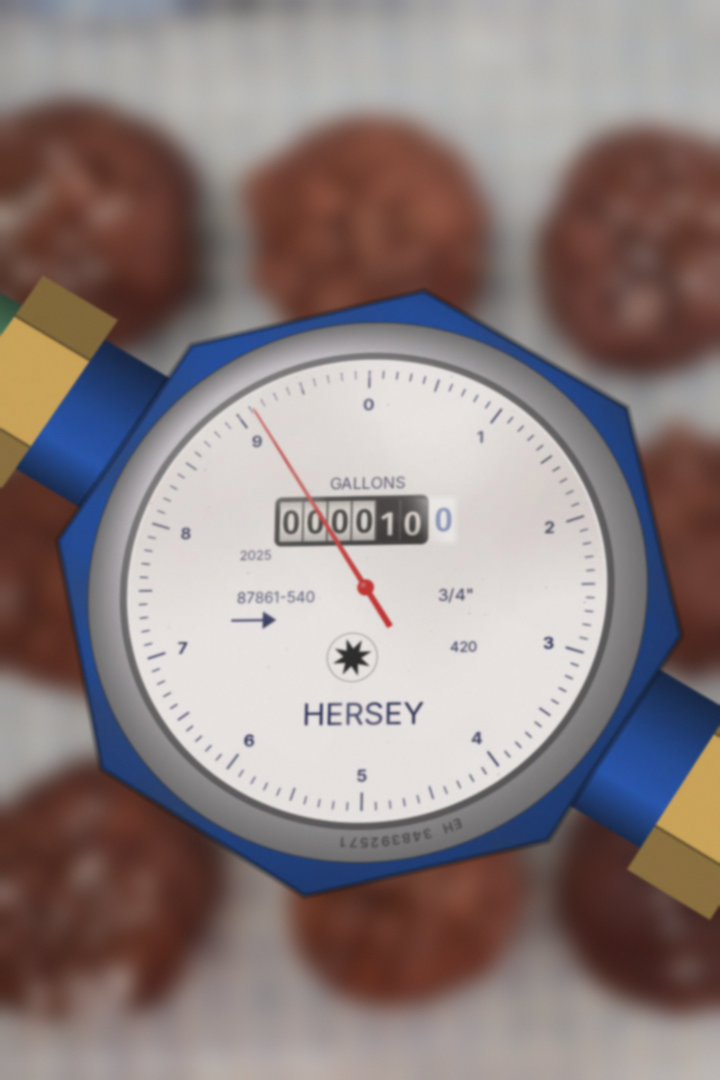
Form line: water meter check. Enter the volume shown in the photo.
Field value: 99.1 gal
